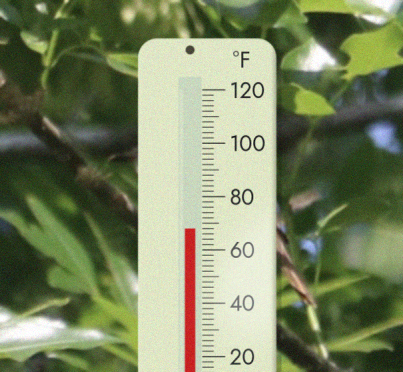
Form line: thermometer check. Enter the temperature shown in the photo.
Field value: 68 °F
